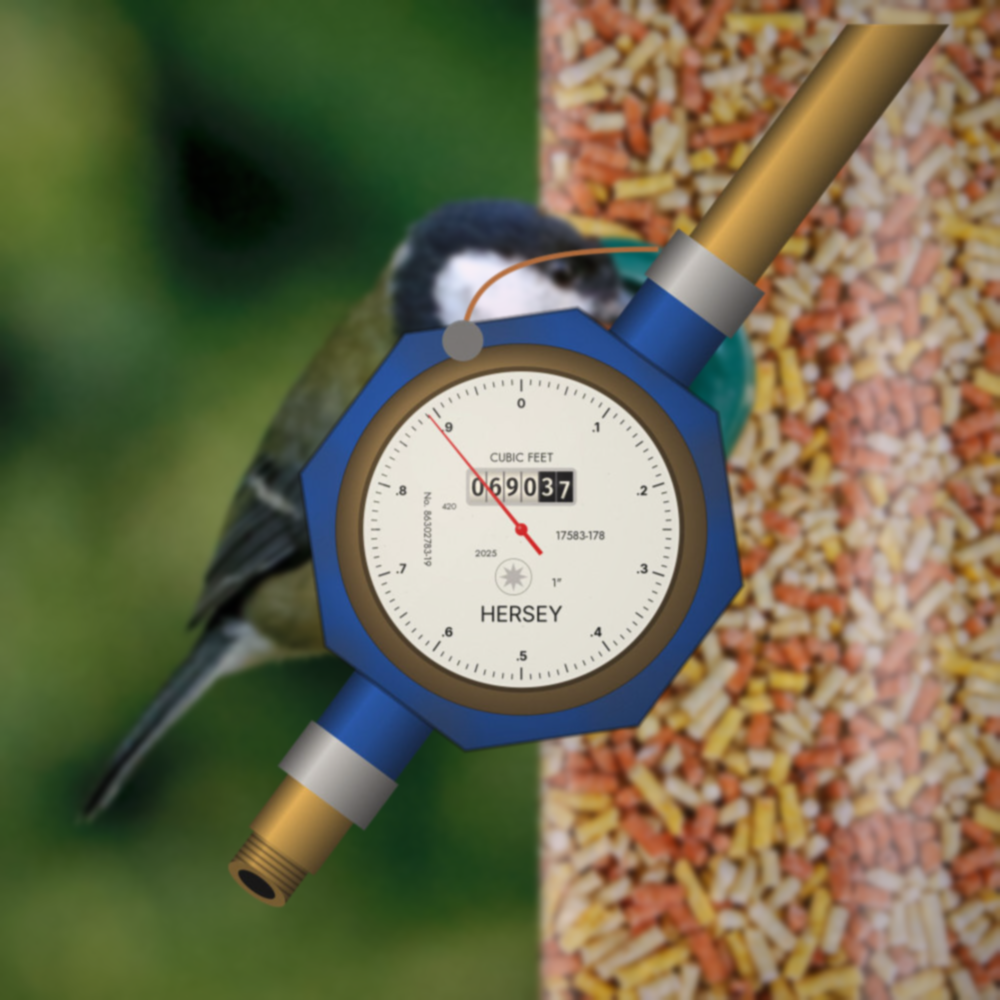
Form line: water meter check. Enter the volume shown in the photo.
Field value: 69036.89 ft³
